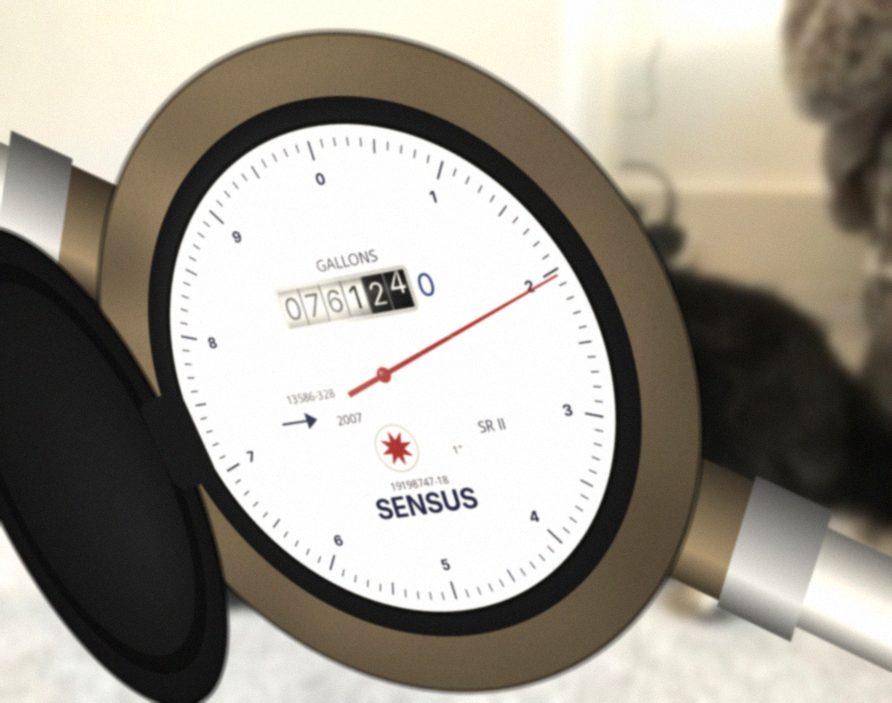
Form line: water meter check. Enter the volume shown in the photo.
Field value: 761242.0 gal
